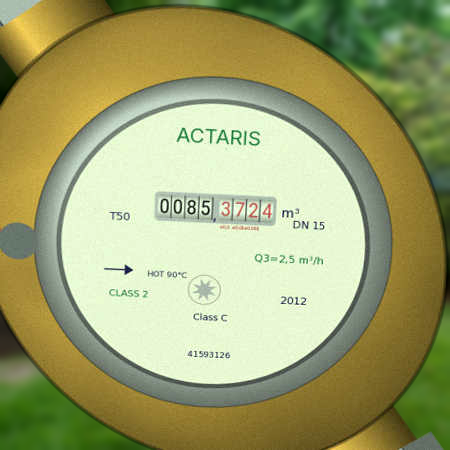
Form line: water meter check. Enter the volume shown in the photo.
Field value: 85.3724 m³
